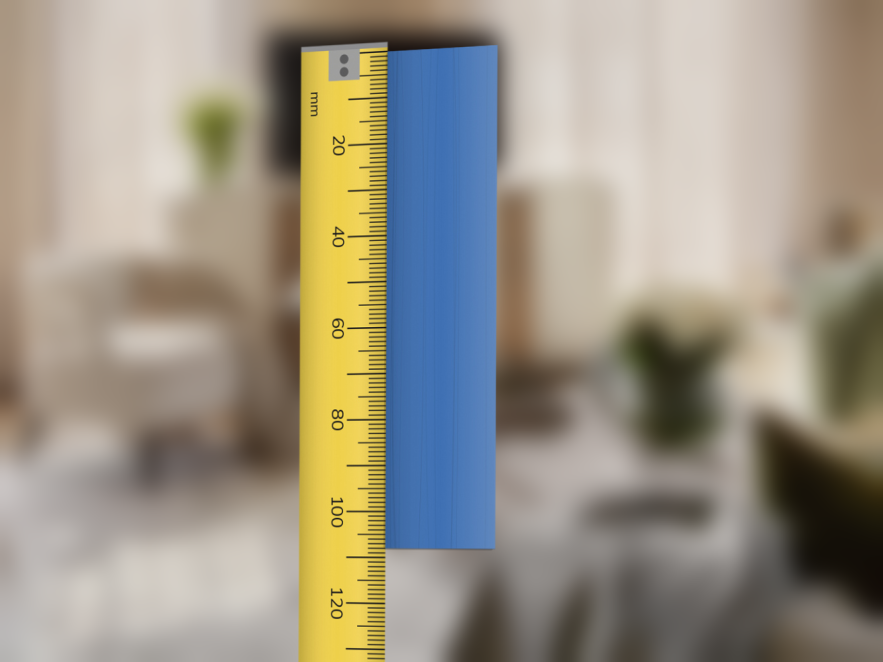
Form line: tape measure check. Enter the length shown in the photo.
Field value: 108 mm
